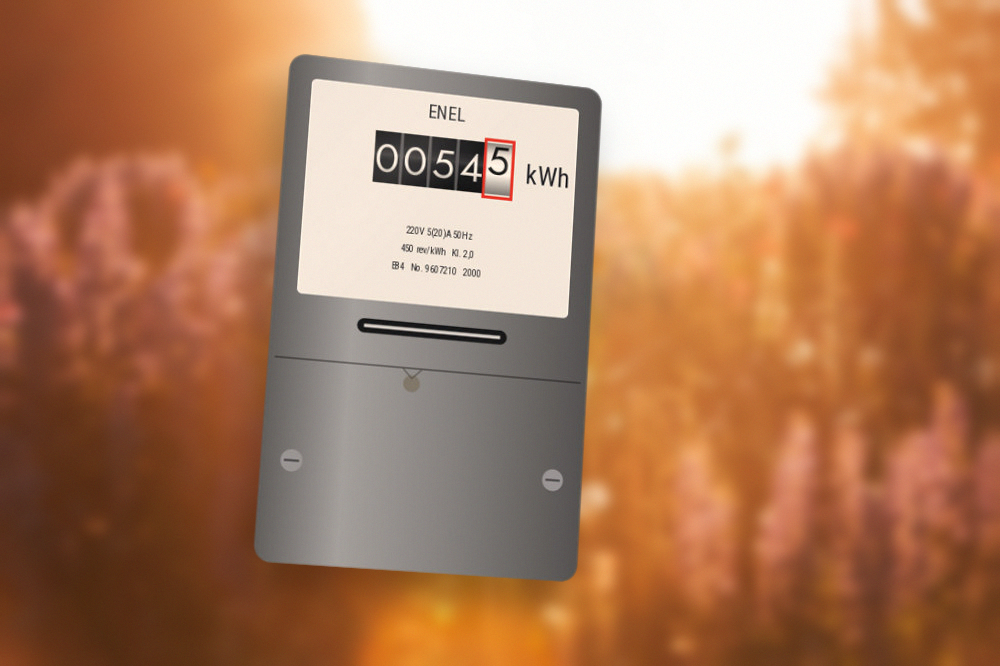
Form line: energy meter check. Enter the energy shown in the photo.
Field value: 54.5 kWh
